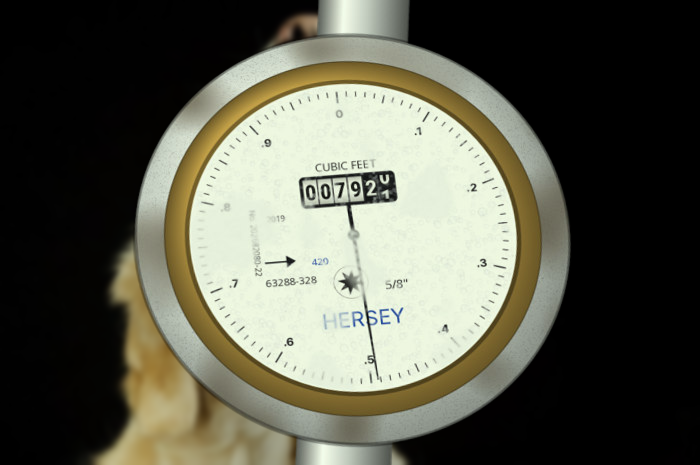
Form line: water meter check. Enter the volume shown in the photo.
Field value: 7920.49 ft³
